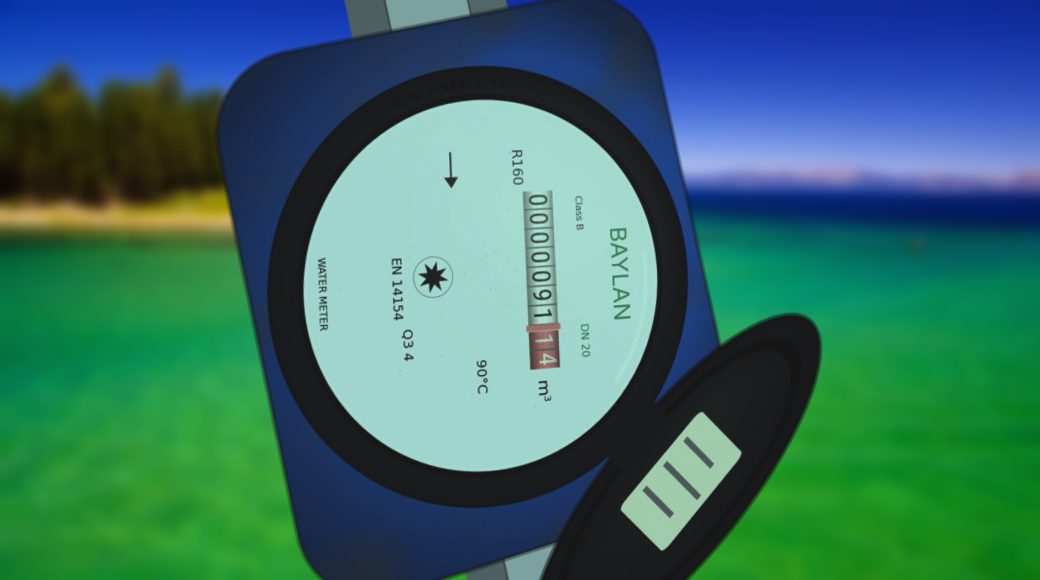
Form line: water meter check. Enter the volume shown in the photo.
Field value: 91.14 m³
